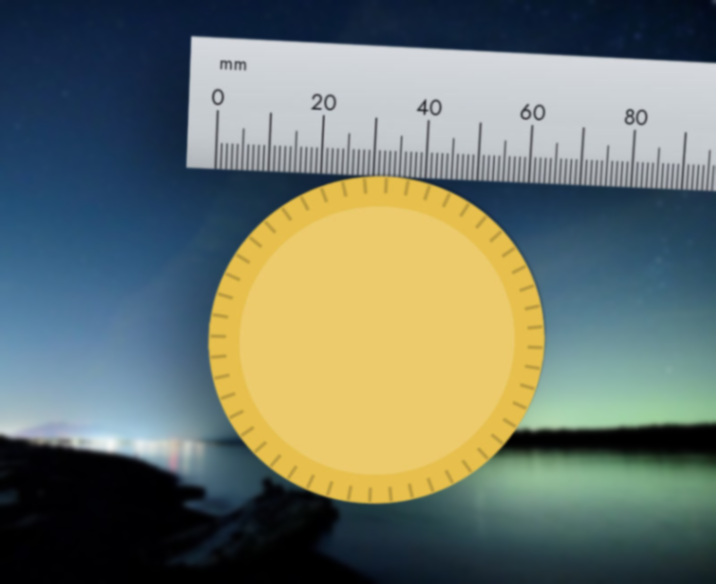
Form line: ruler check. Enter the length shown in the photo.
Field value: 65 mm
